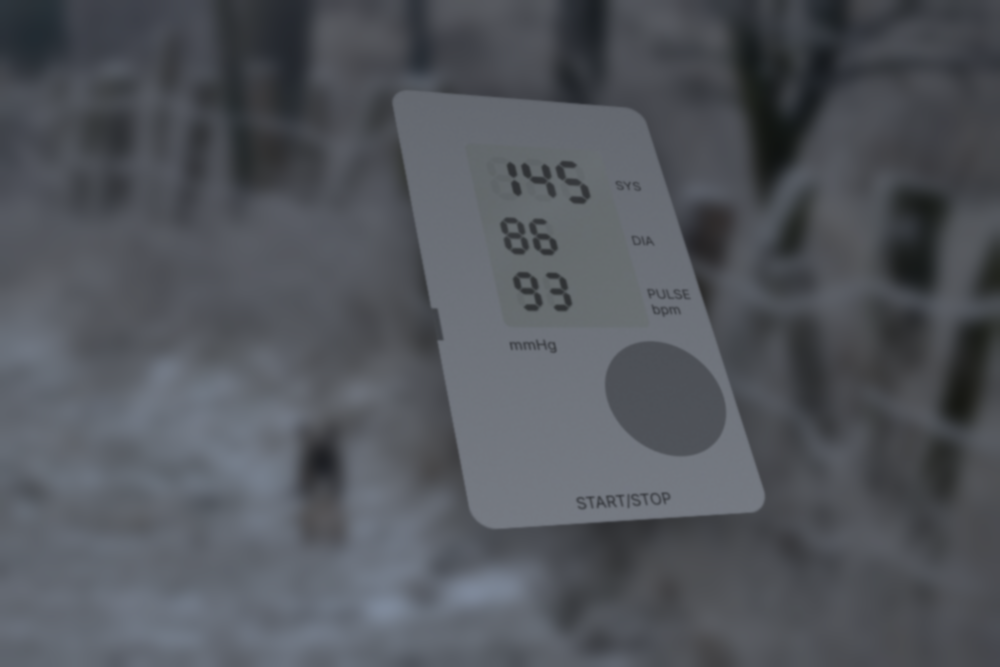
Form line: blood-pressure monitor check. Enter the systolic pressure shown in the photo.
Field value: 145 mmHg
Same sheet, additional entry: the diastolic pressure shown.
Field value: 86 mmHg
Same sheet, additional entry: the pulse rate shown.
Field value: 93 bpm
